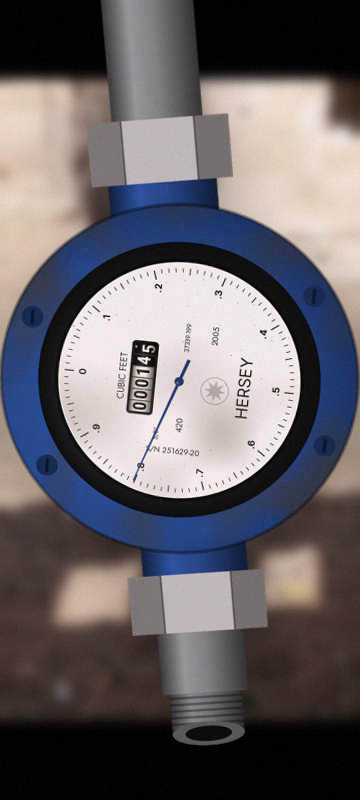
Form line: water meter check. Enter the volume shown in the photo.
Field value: 144.80 ft³
